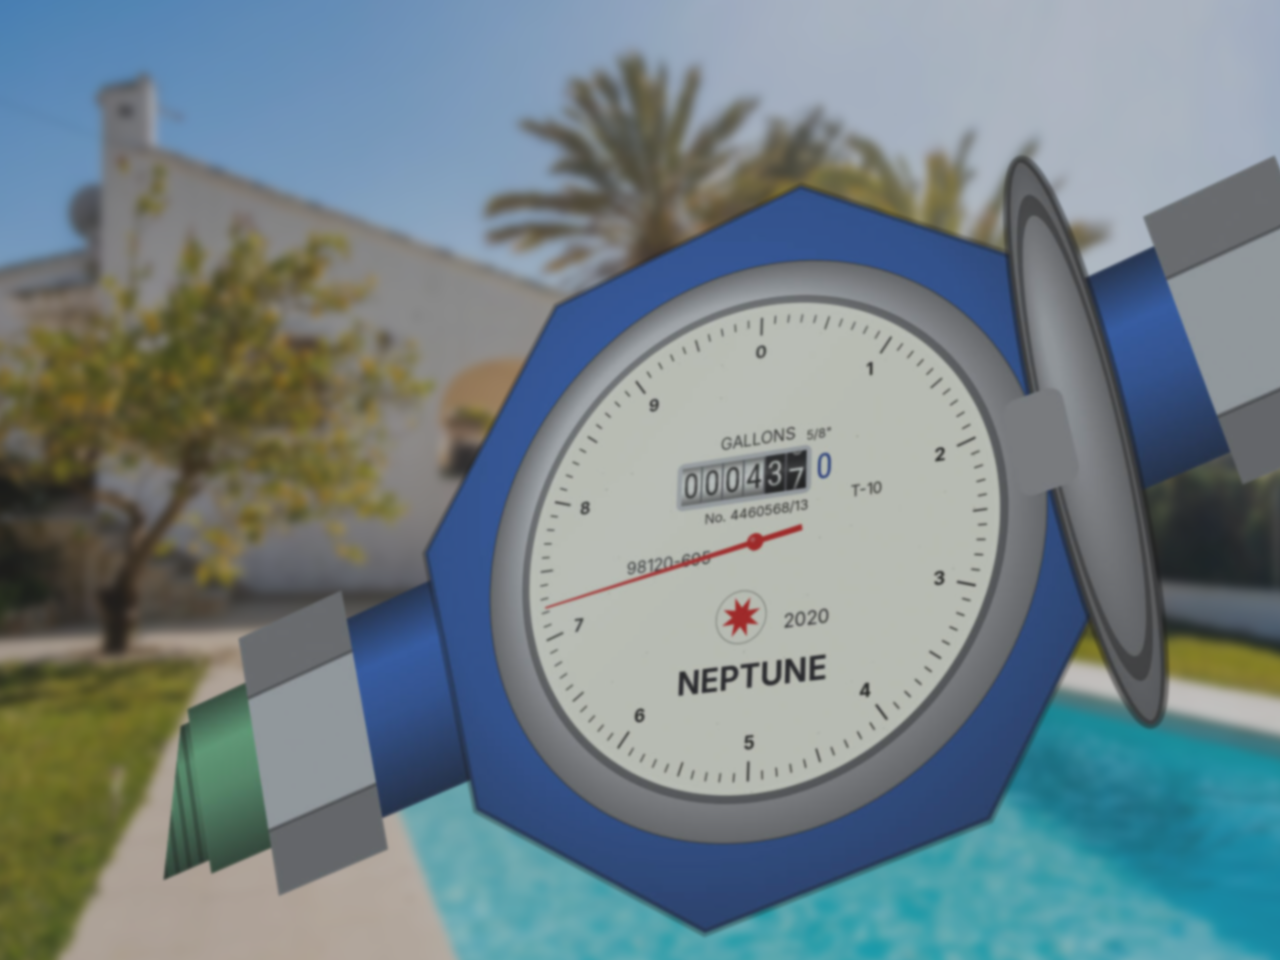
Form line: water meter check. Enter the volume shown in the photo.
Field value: 4367.2 gal
